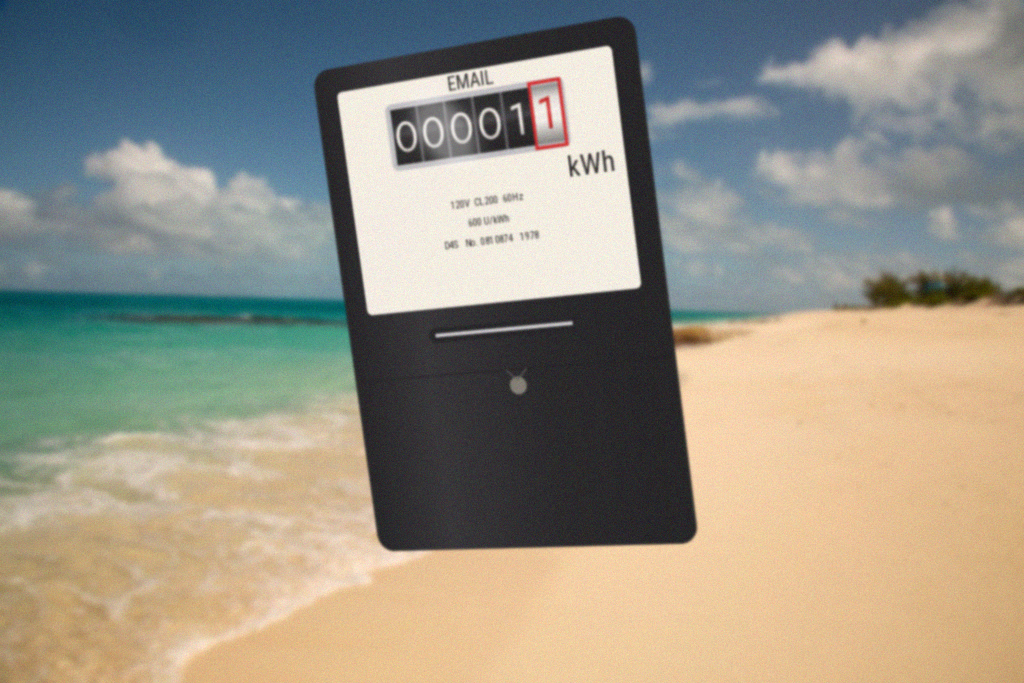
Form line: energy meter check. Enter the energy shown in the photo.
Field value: 1.1 kWh
